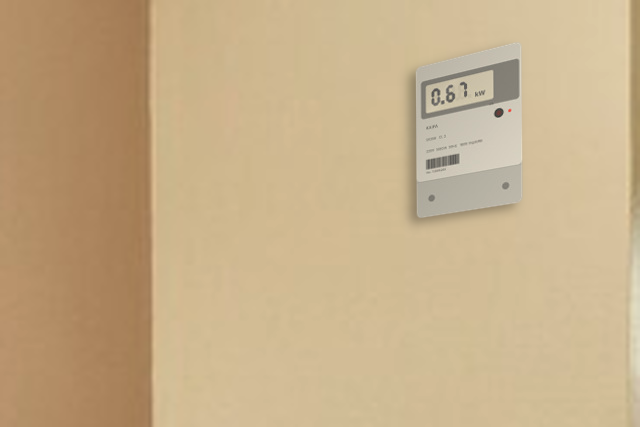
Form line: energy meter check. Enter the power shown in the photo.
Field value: 0.67 kW
